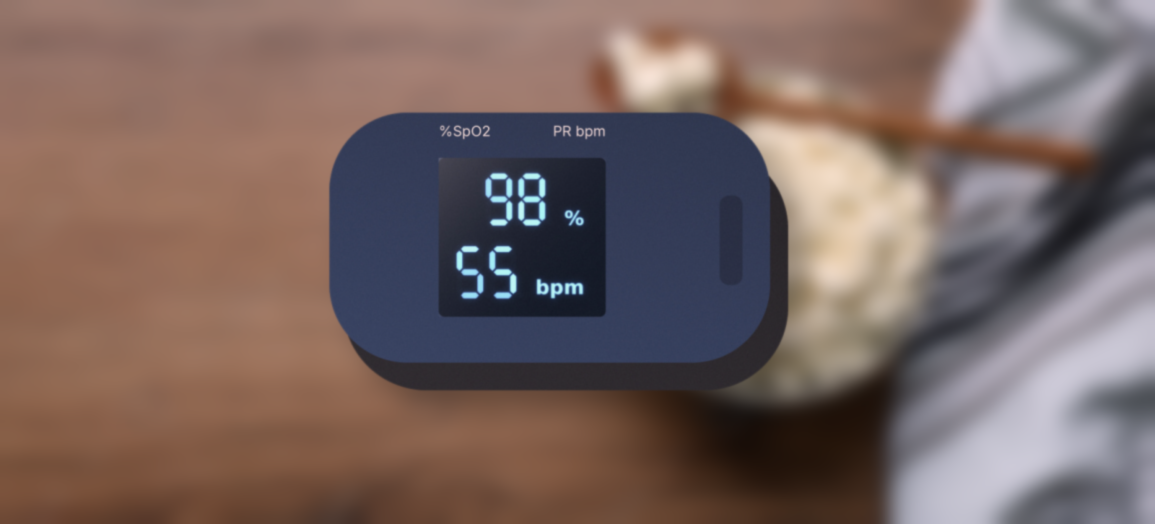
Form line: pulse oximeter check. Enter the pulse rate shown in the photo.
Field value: 55 bpm
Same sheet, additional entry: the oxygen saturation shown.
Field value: 98 %
